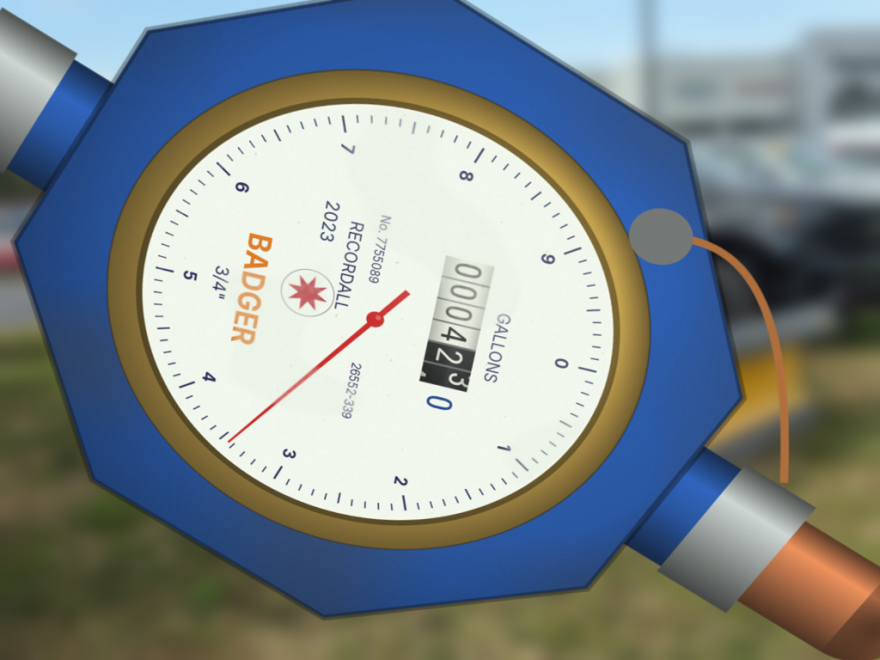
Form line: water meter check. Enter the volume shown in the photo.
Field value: 4233.4 gal
